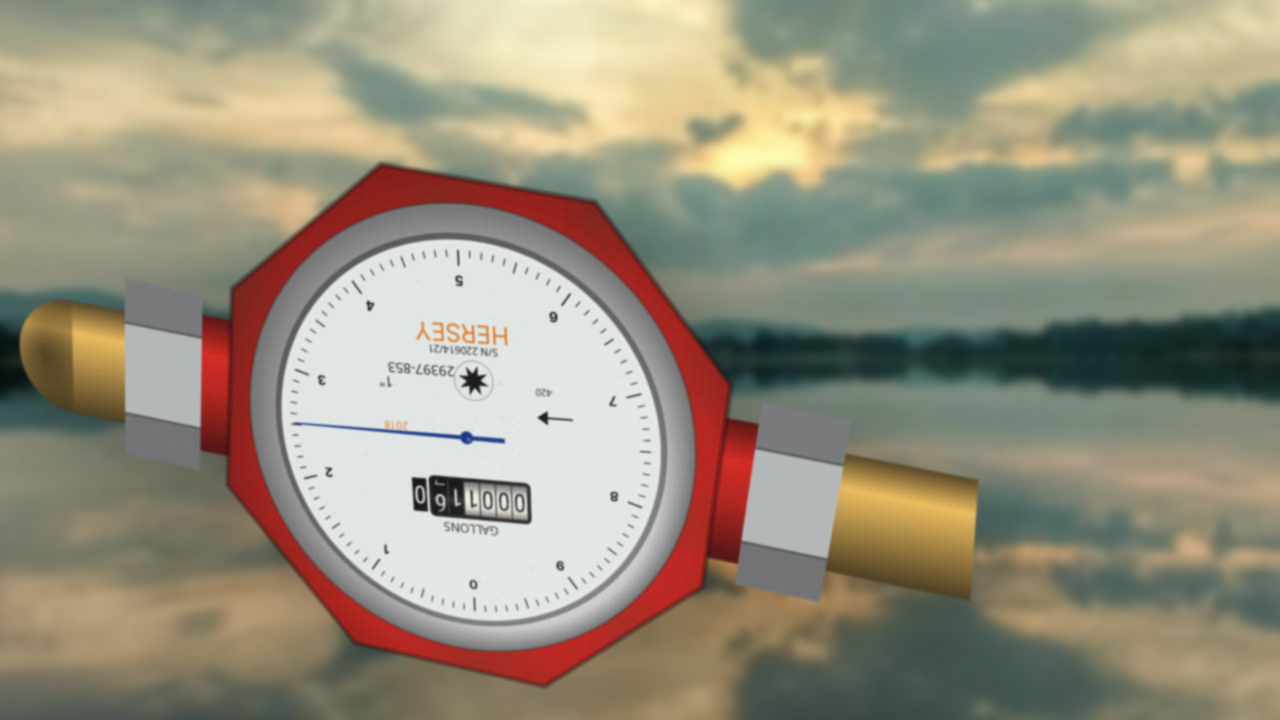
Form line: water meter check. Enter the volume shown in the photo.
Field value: 1162.5 gal
